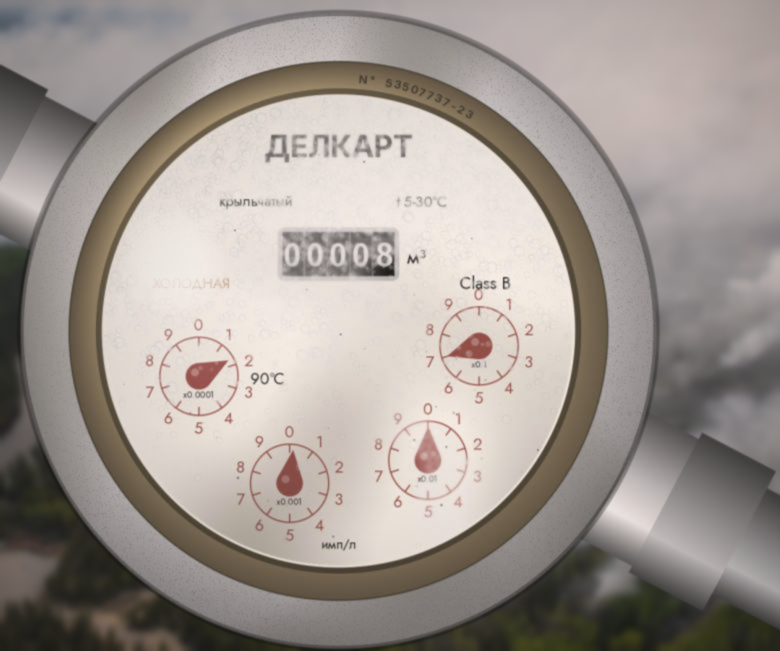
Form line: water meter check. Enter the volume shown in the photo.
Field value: 8.7001 m³
